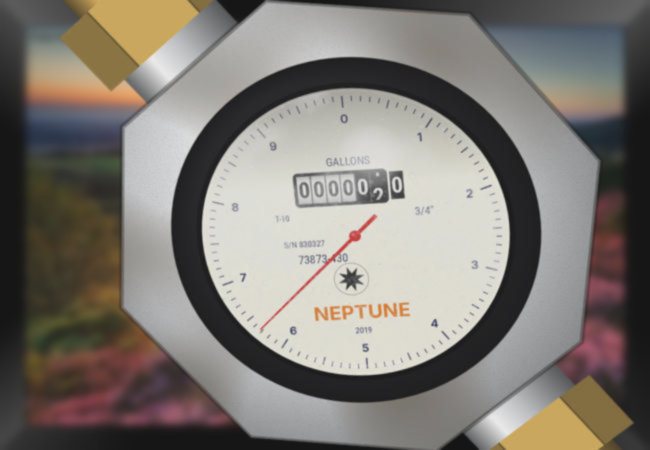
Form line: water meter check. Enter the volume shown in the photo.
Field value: 16.3 gal
